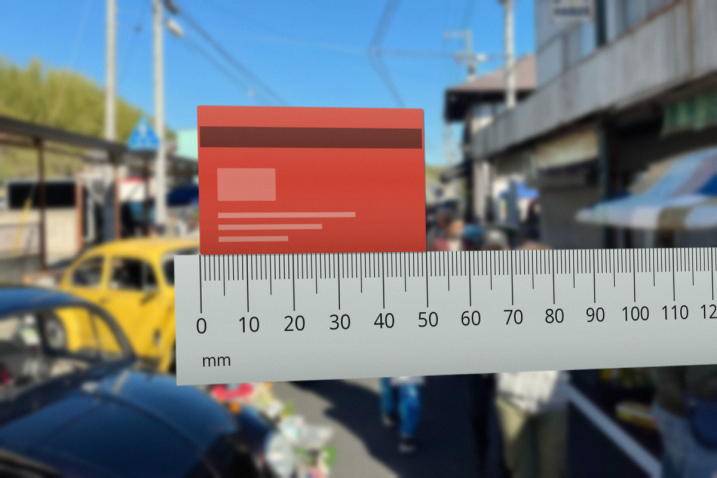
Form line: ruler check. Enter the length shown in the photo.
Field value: 50 mm
